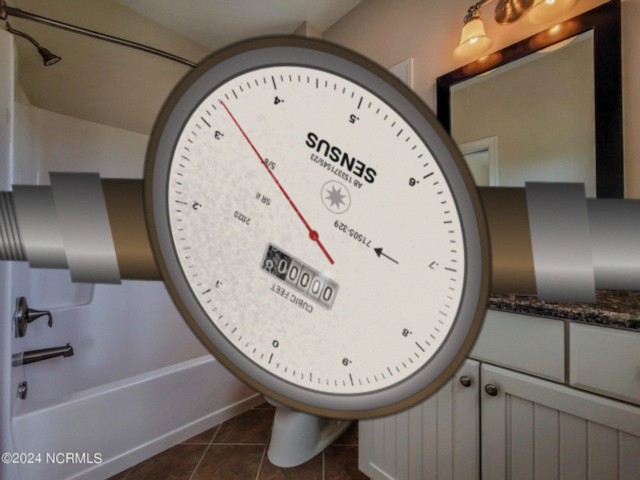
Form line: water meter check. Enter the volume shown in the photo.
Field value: 8.33 ft³
